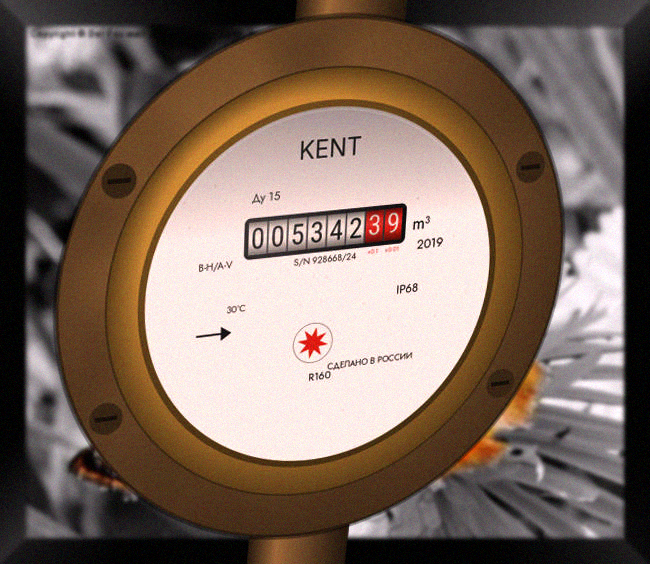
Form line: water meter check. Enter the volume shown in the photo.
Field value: 5342.39 m³
